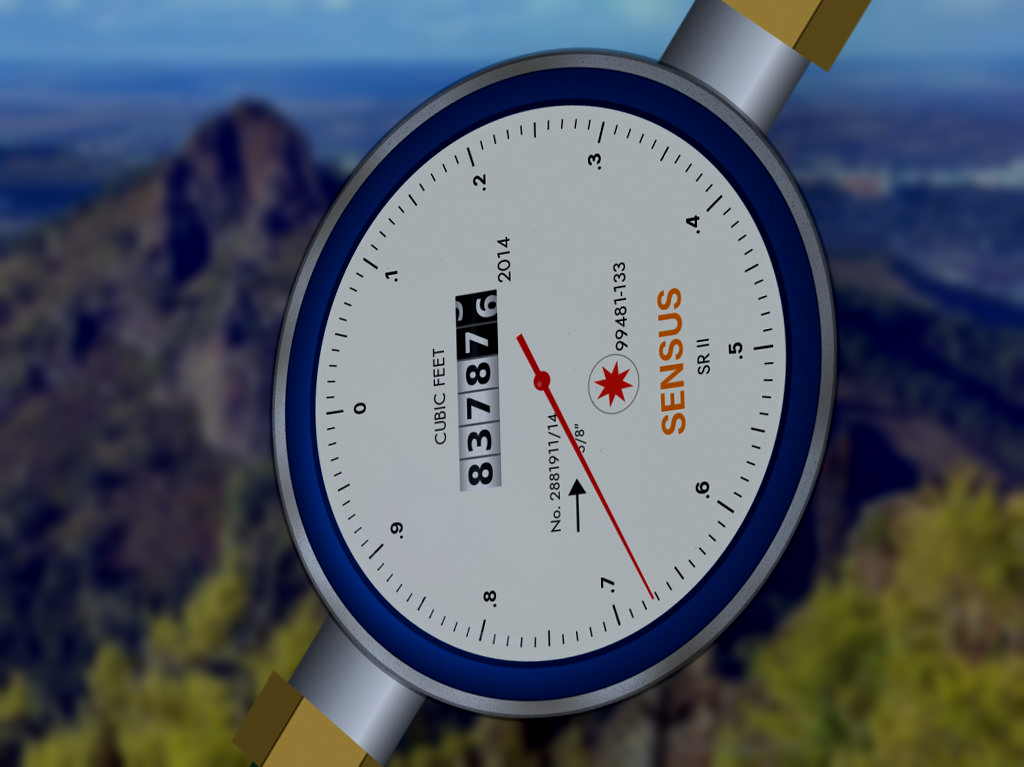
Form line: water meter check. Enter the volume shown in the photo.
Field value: 837875.67 ft³
